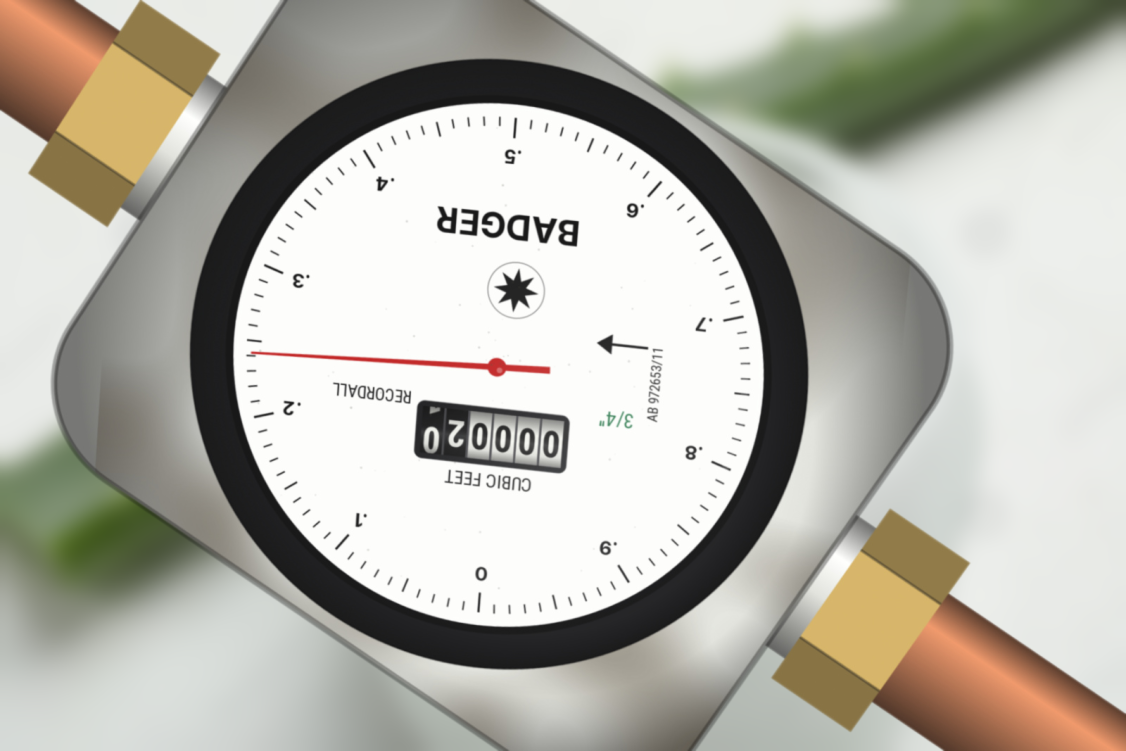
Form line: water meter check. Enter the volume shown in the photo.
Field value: 20.24 ft³
